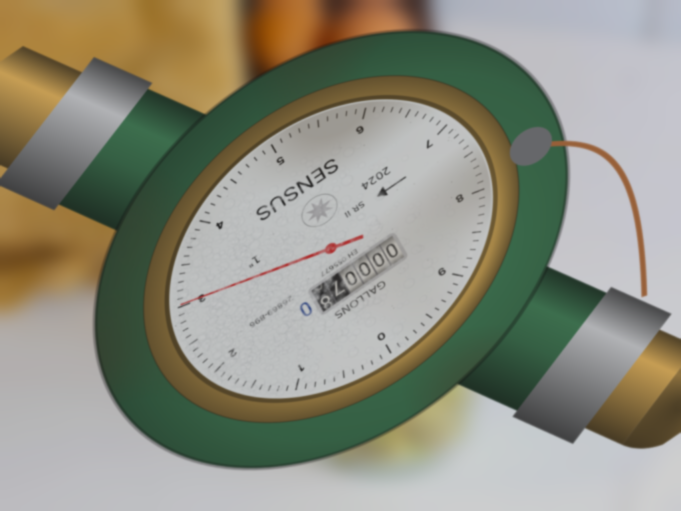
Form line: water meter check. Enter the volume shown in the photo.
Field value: 783.0 gal
